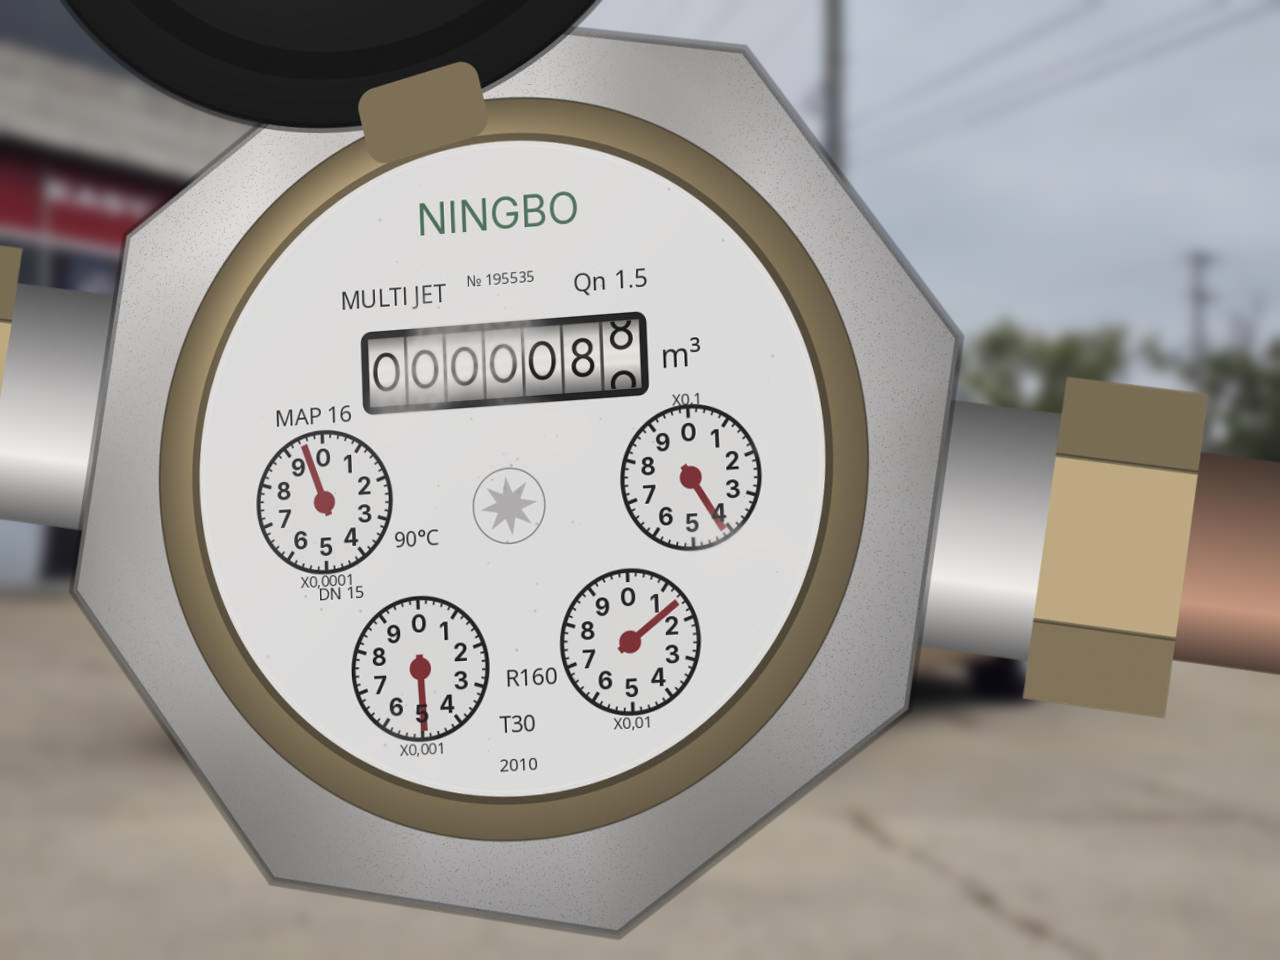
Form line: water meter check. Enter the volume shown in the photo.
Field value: 88.4149 m³
